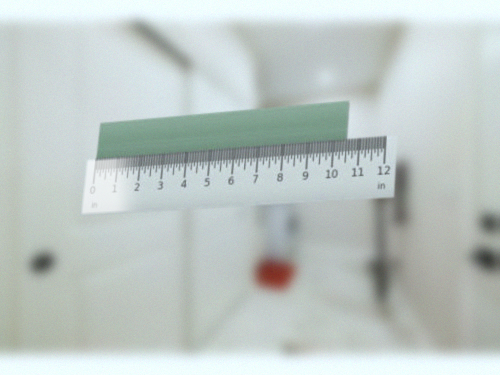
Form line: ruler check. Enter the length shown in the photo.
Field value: 10.5 in
